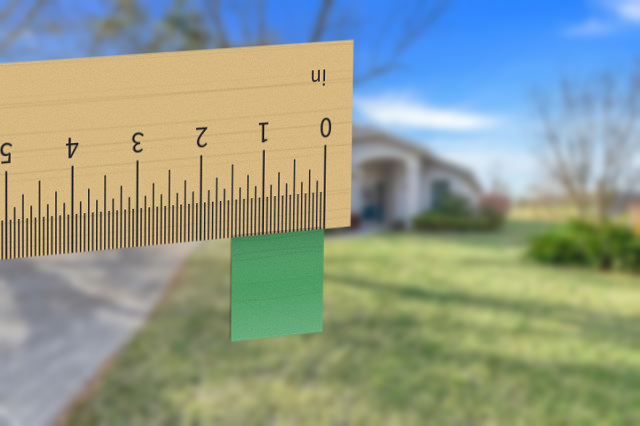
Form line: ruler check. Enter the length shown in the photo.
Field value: 1.5 in
